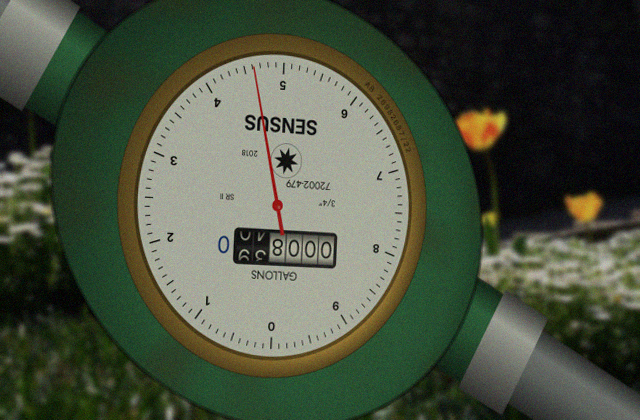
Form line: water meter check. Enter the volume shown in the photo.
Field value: 8394.6 gal
